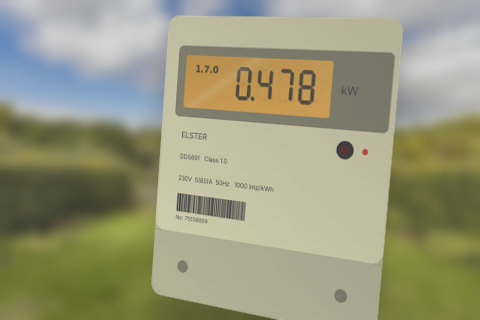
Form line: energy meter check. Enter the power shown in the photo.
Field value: 0.478 kW
